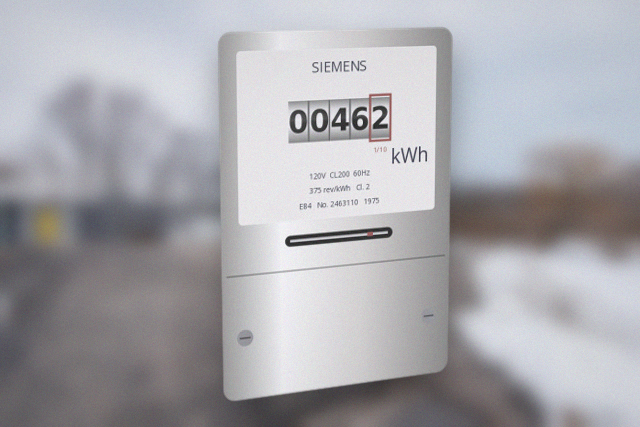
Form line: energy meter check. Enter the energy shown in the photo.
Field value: 46.2 kWh
